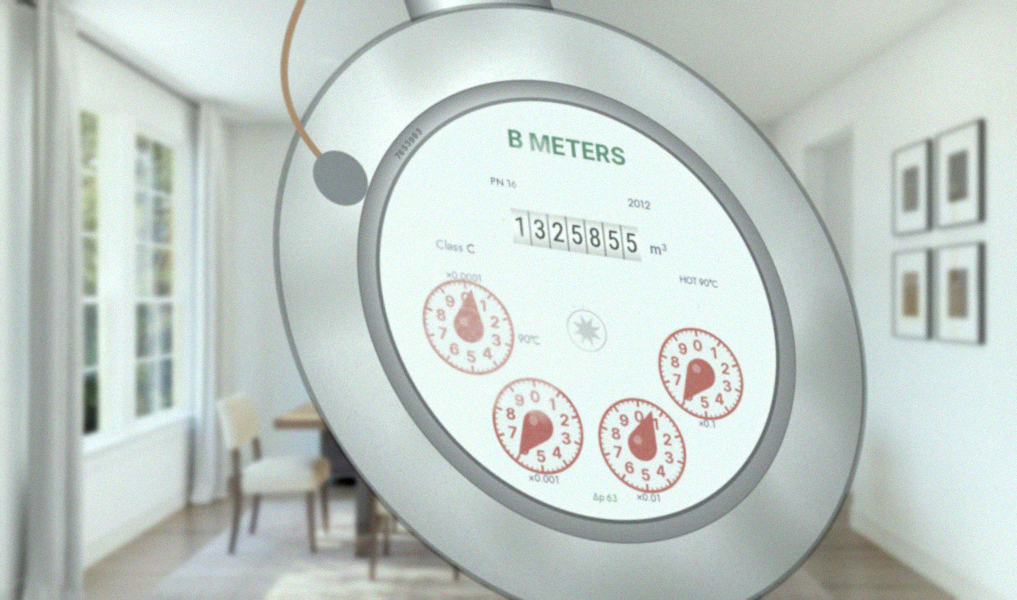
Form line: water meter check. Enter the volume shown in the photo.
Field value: 1325855.6060 m³
